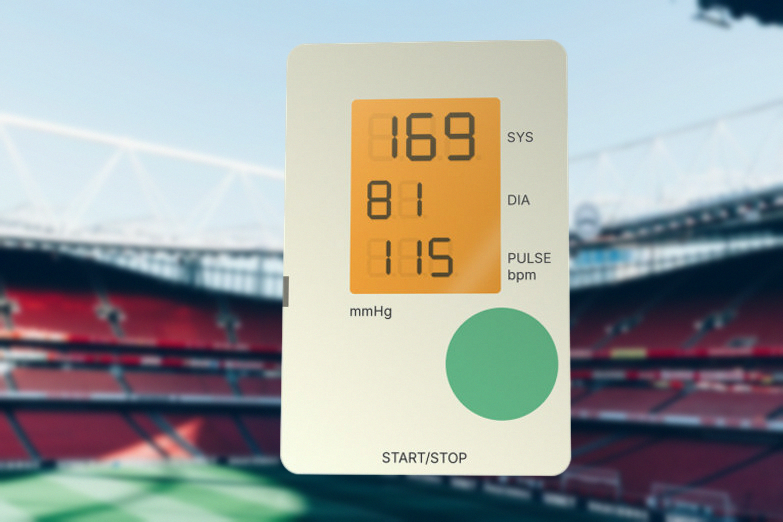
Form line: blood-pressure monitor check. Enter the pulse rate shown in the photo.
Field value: 115 bpm
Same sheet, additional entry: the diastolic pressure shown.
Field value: 81 mmHg
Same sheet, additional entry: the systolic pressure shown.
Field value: 169 mmHg
